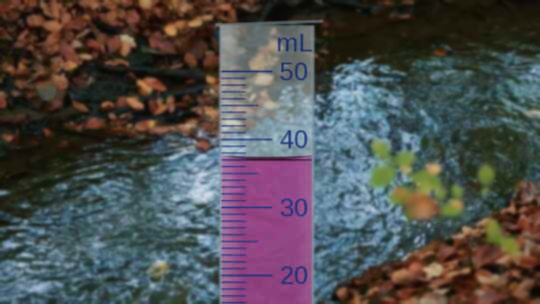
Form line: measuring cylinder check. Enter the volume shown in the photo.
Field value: 37 mL
